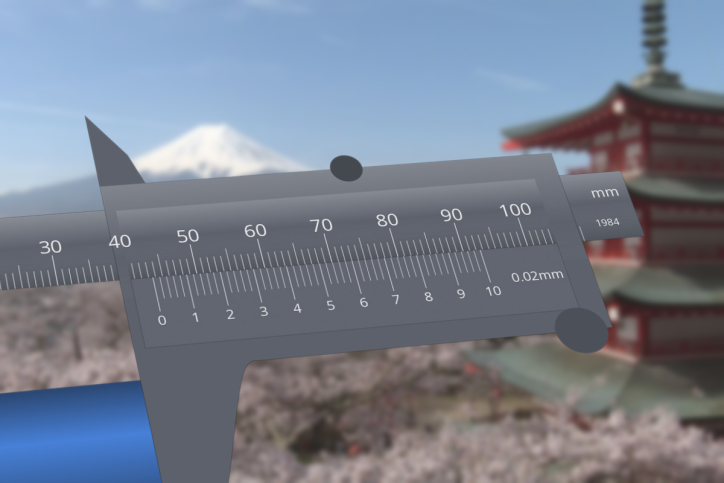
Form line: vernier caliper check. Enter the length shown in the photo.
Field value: 43.6 mm
